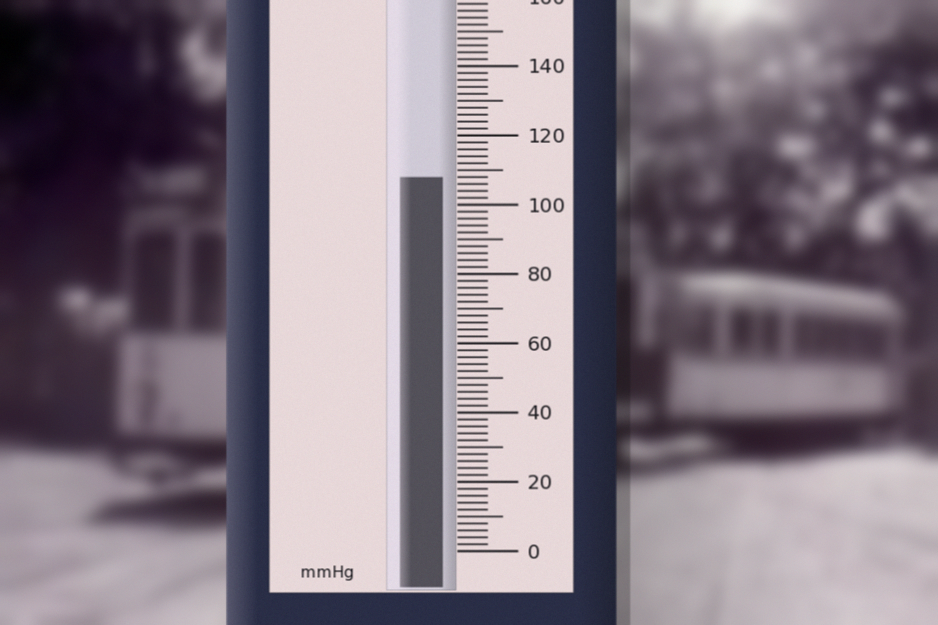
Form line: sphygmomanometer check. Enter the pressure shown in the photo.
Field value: 108 mmHg
